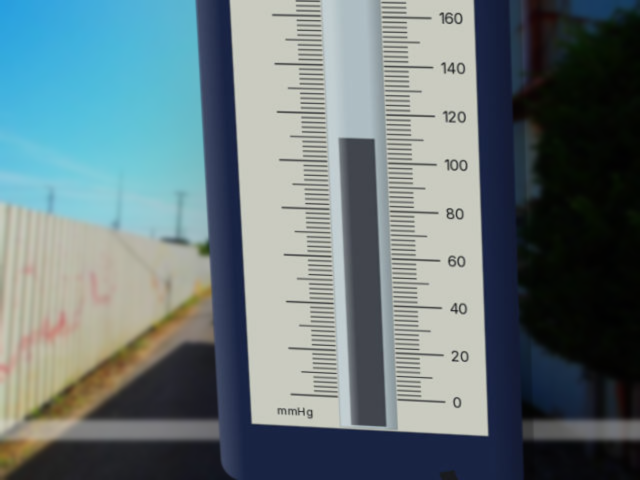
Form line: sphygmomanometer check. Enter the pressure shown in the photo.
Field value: 110 mmHg
